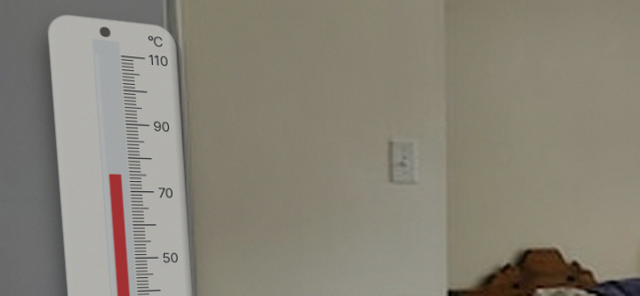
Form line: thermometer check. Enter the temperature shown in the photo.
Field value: 75 °C
